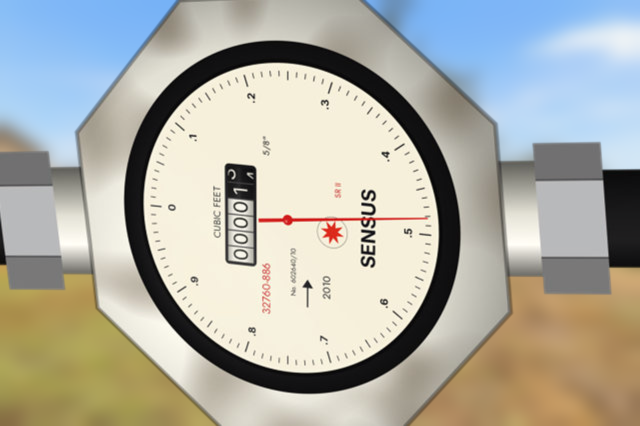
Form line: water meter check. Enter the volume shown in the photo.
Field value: 13.48 ft³
